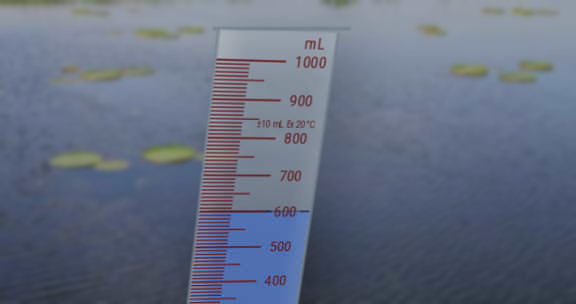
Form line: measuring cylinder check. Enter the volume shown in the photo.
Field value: 600 mL
